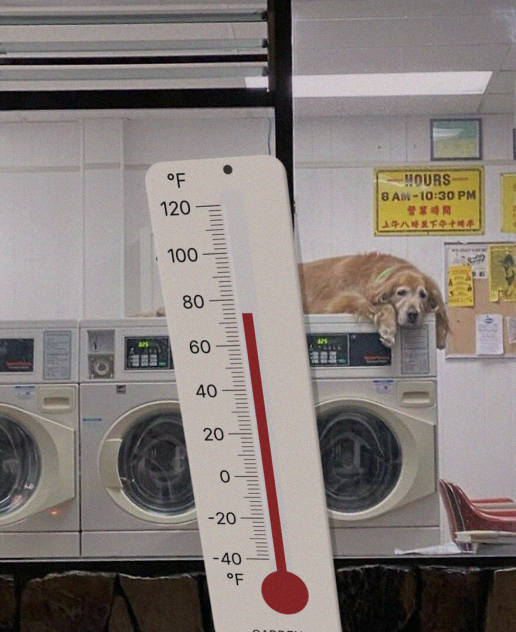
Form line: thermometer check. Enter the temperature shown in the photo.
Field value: 74 °F
